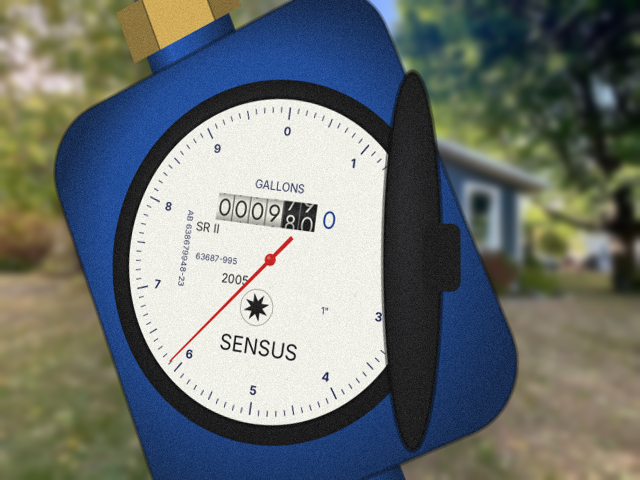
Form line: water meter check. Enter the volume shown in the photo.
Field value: 9796.1 gal
